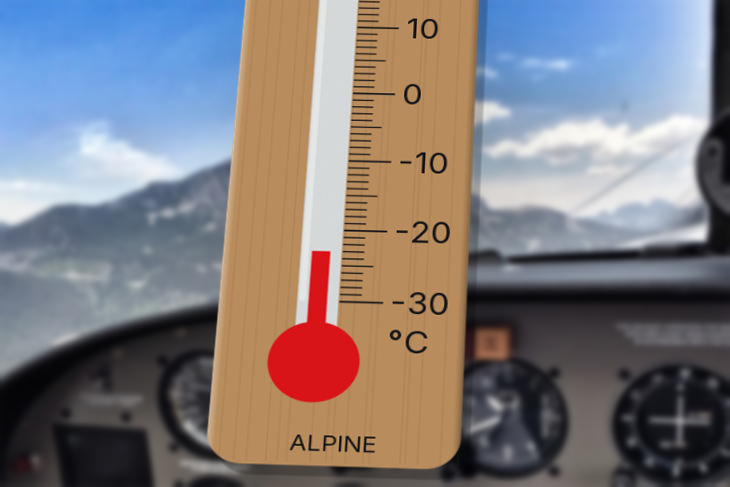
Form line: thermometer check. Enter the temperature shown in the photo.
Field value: -23 °C
